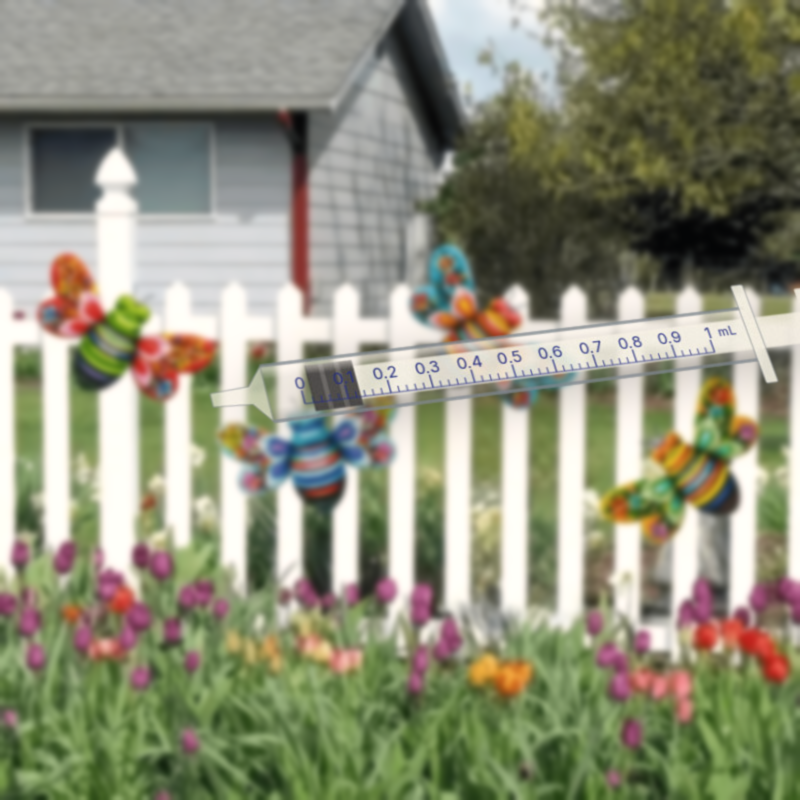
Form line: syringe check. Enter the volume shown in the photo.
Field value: 0.02 mL
